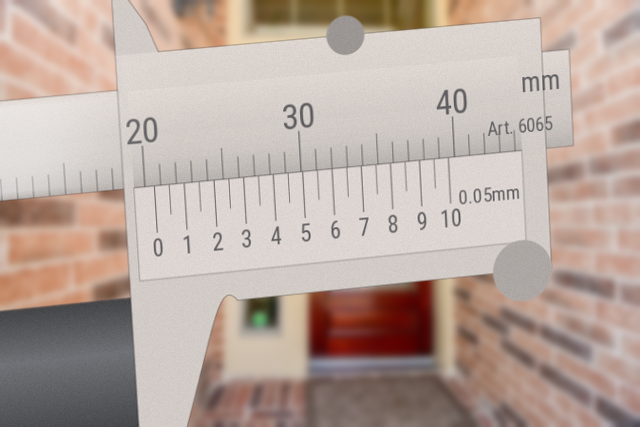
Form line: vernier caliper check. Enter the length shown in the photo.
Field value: 20.6 mm
